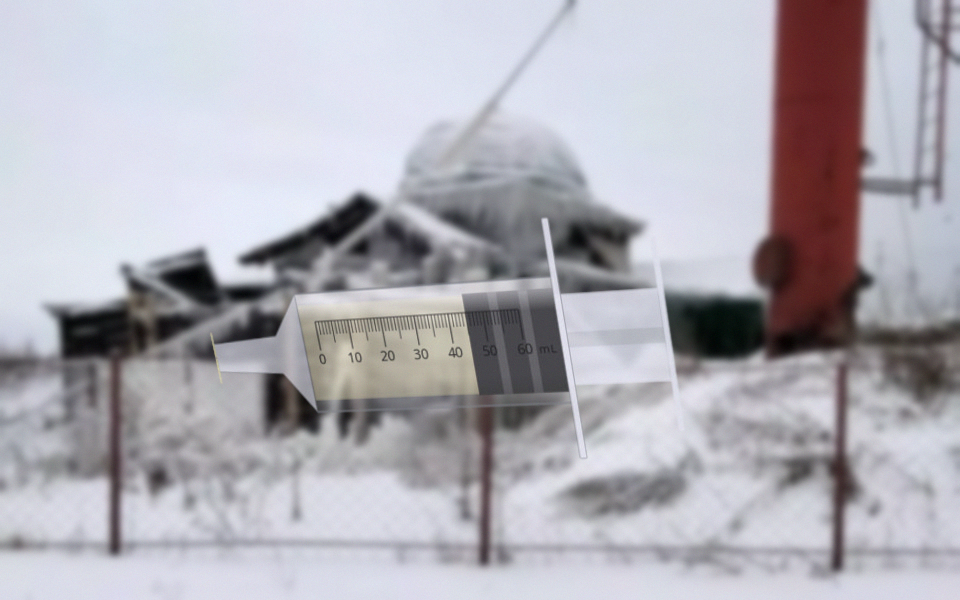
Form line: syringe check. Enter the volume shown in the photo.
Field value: 45 mL
